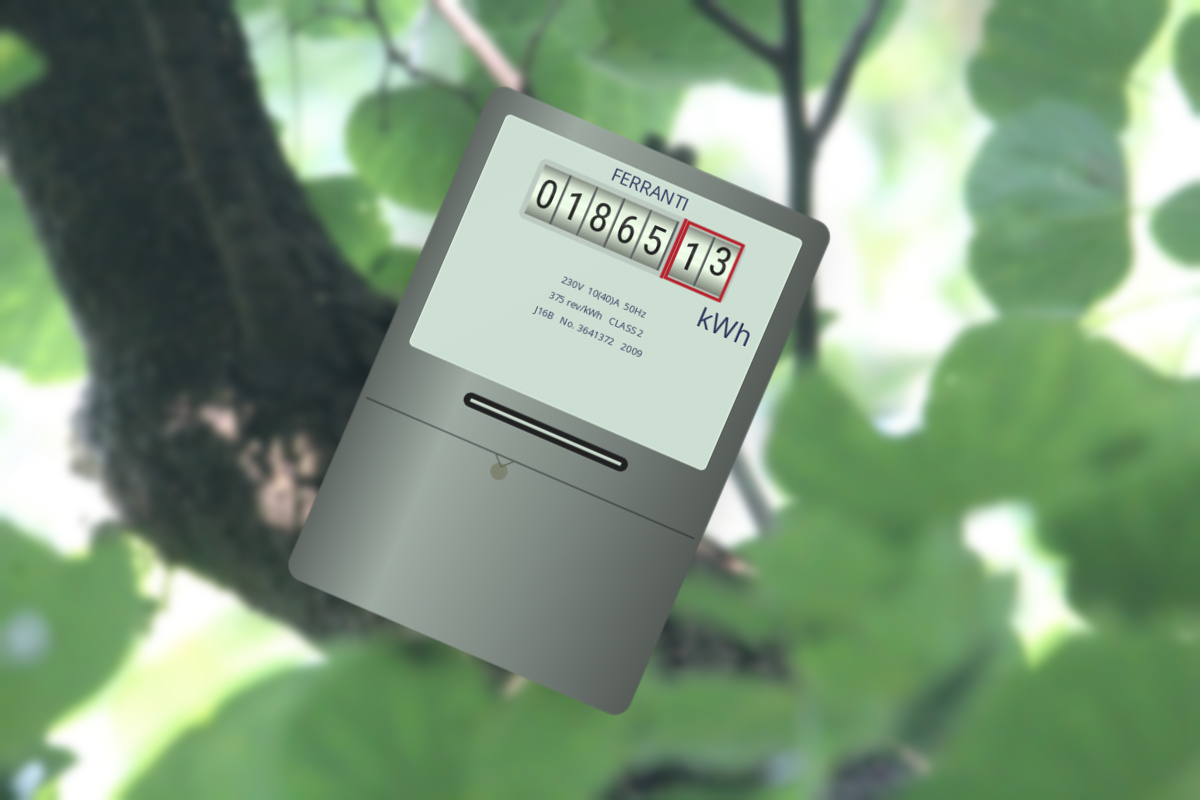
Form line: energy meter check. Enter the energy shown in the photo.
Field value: 1865.13 kWh
